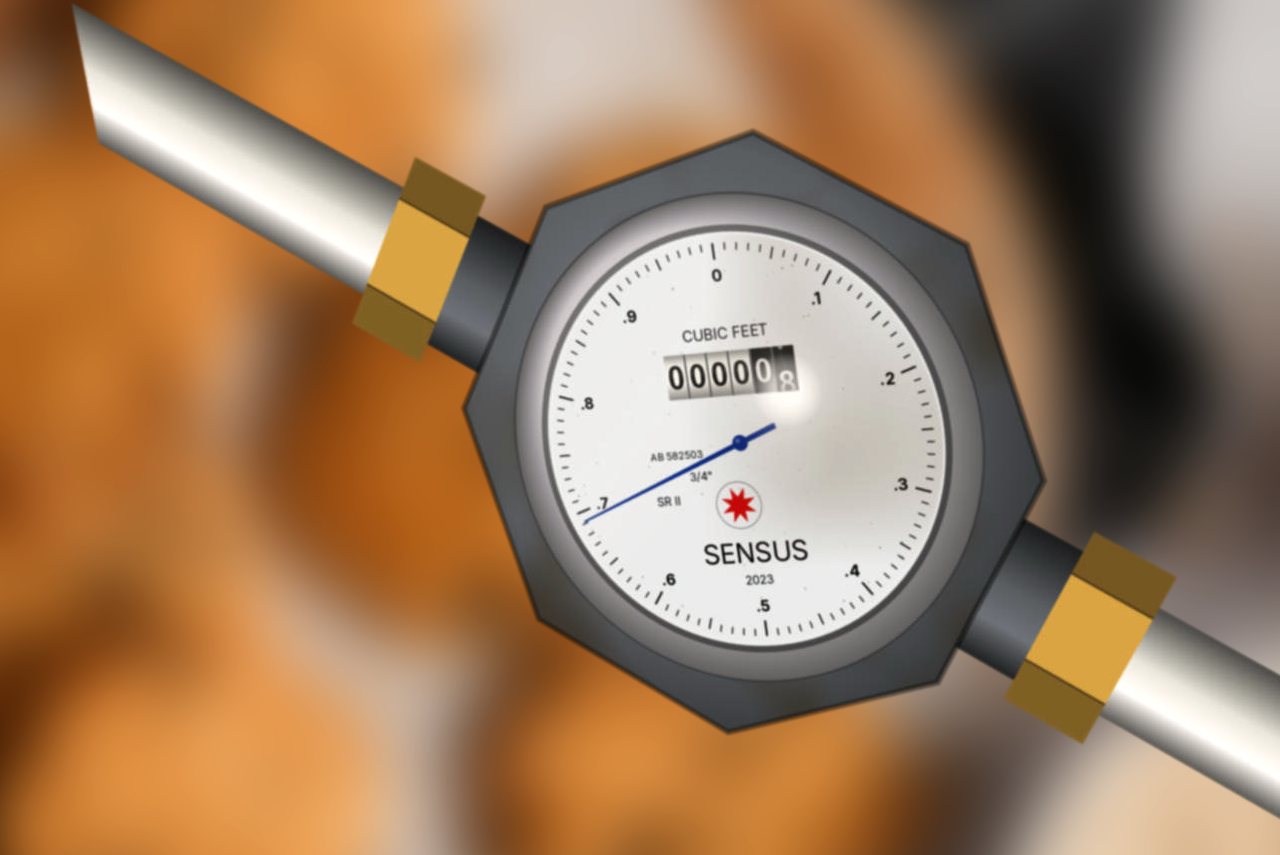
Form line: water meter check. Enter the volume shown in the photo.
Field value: 7.69 ft³
